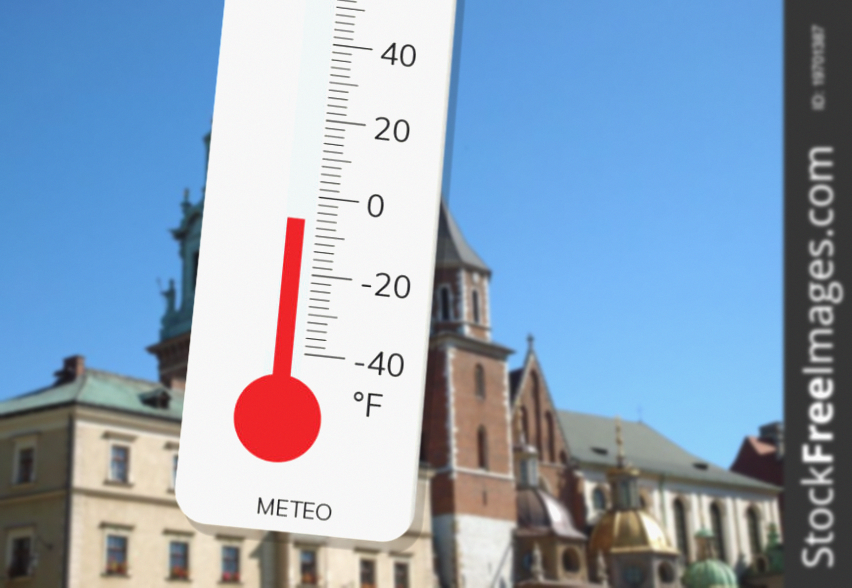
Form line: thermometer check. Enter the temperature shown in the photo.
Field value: -6 °F
